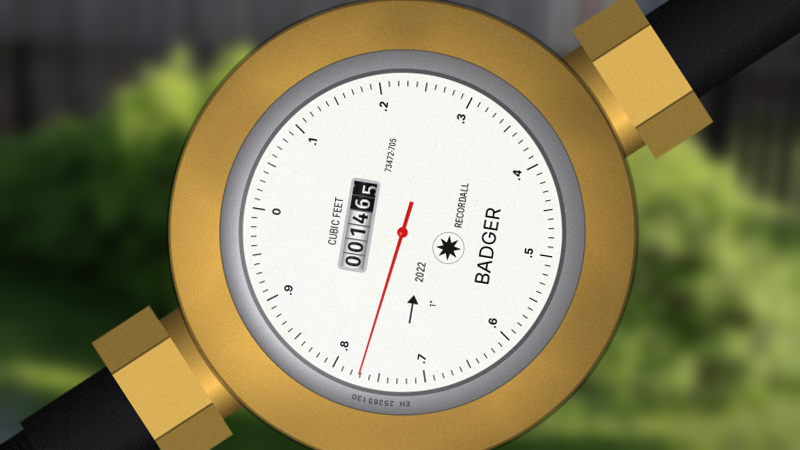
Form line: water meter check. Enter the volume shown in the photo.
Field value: 1464.77 ft³
